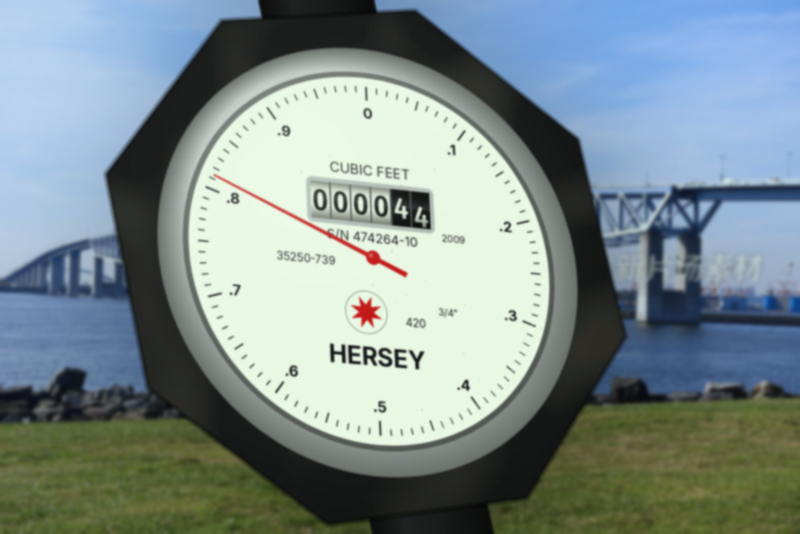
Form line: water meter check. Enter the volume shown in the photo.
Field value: 43.81 ft³
